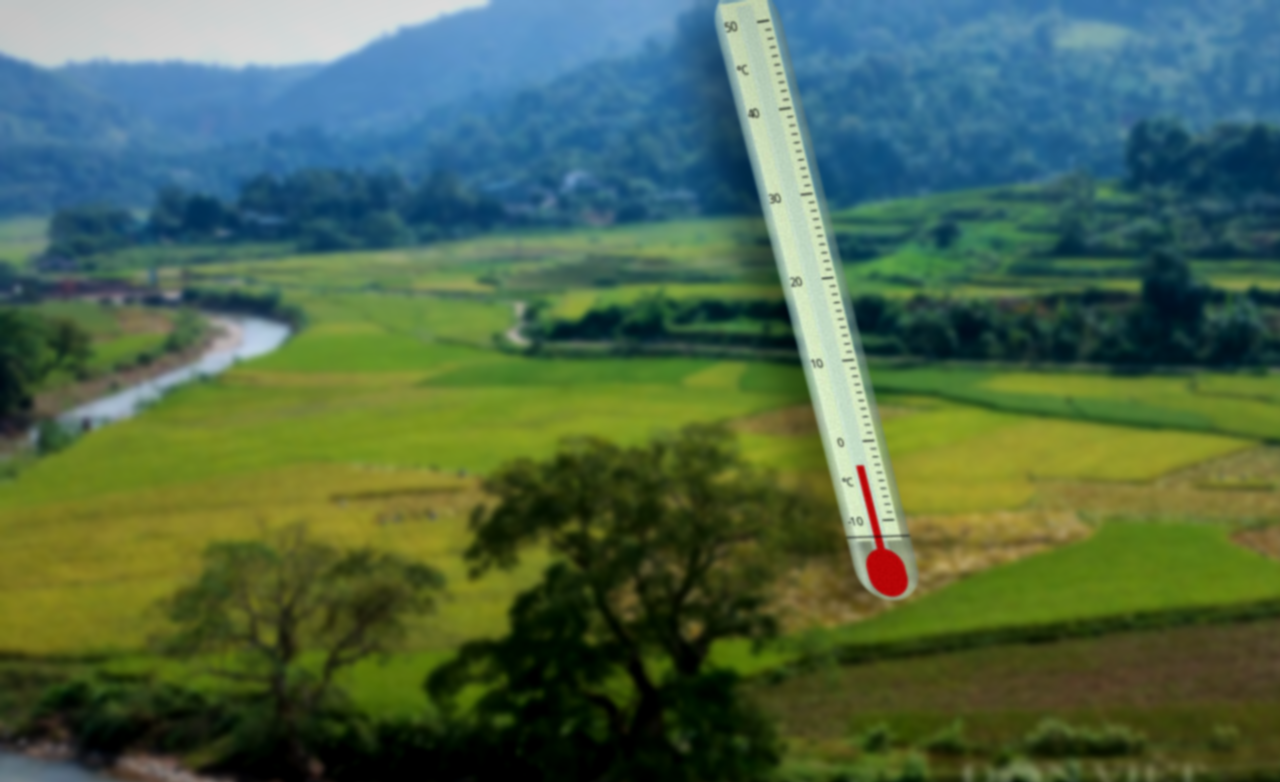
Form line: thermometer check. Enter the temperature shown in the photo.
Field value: -3 °C
